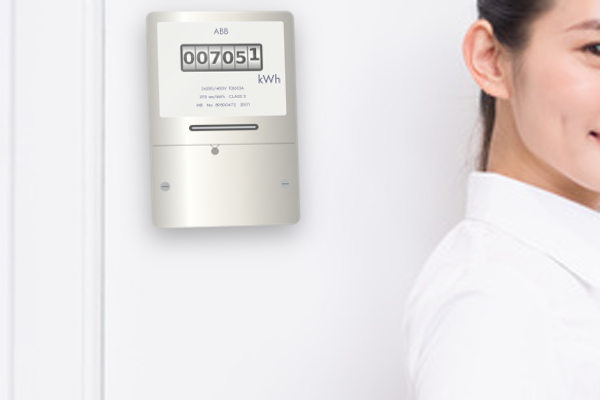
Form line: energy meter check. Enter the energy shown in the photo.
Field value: 7051 kWh
